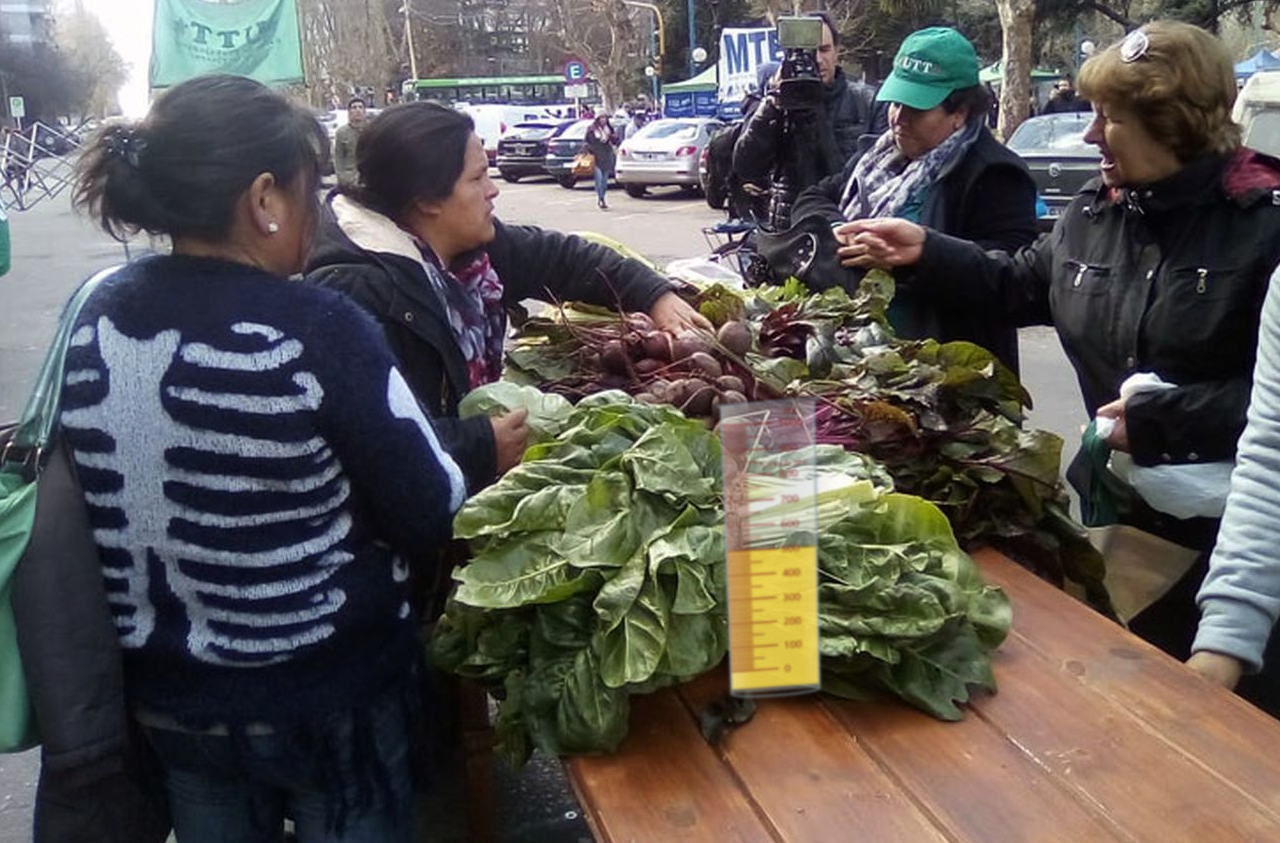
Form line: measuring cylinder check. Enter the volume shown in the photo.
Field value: 500 mL
